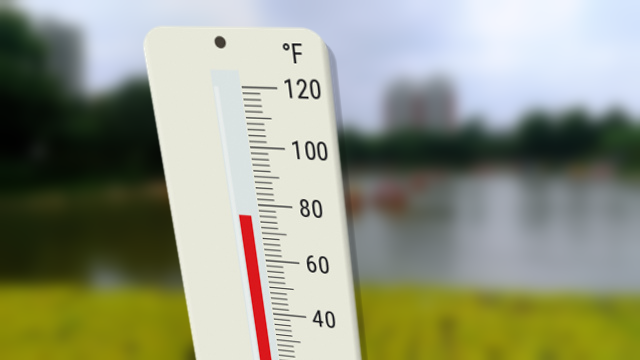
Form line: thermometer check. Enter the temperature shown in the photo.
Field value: 76 °F
